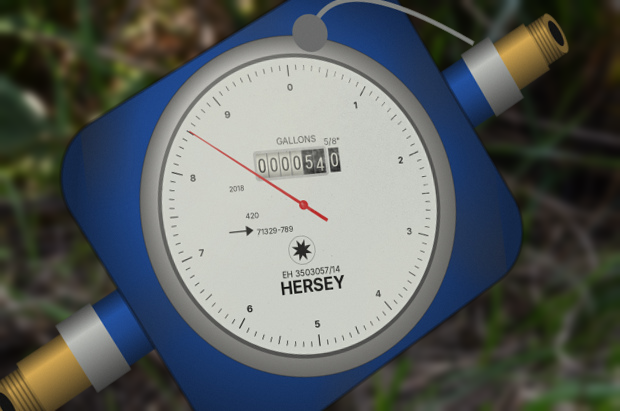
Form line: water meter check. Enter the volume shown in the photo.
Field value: 538.5 gal
